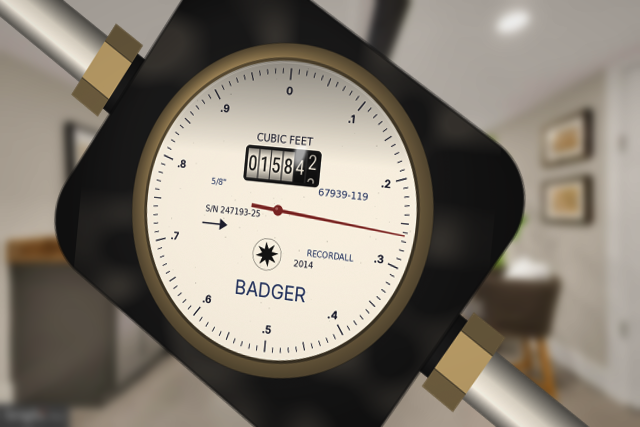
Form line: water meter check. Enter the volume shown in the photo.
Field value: 15842.26 ft³
